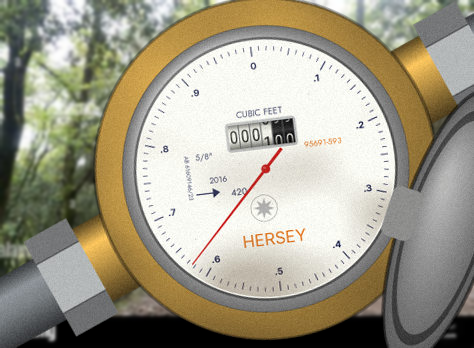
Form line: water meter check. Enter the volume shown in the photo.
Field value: 99.62 ft³
